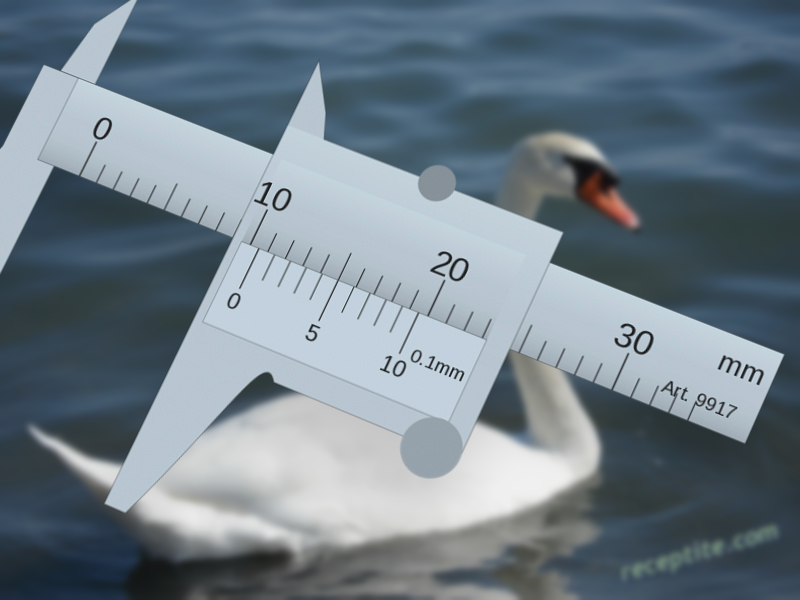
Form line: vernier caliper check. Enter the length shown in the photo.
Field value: 10.5 mm
